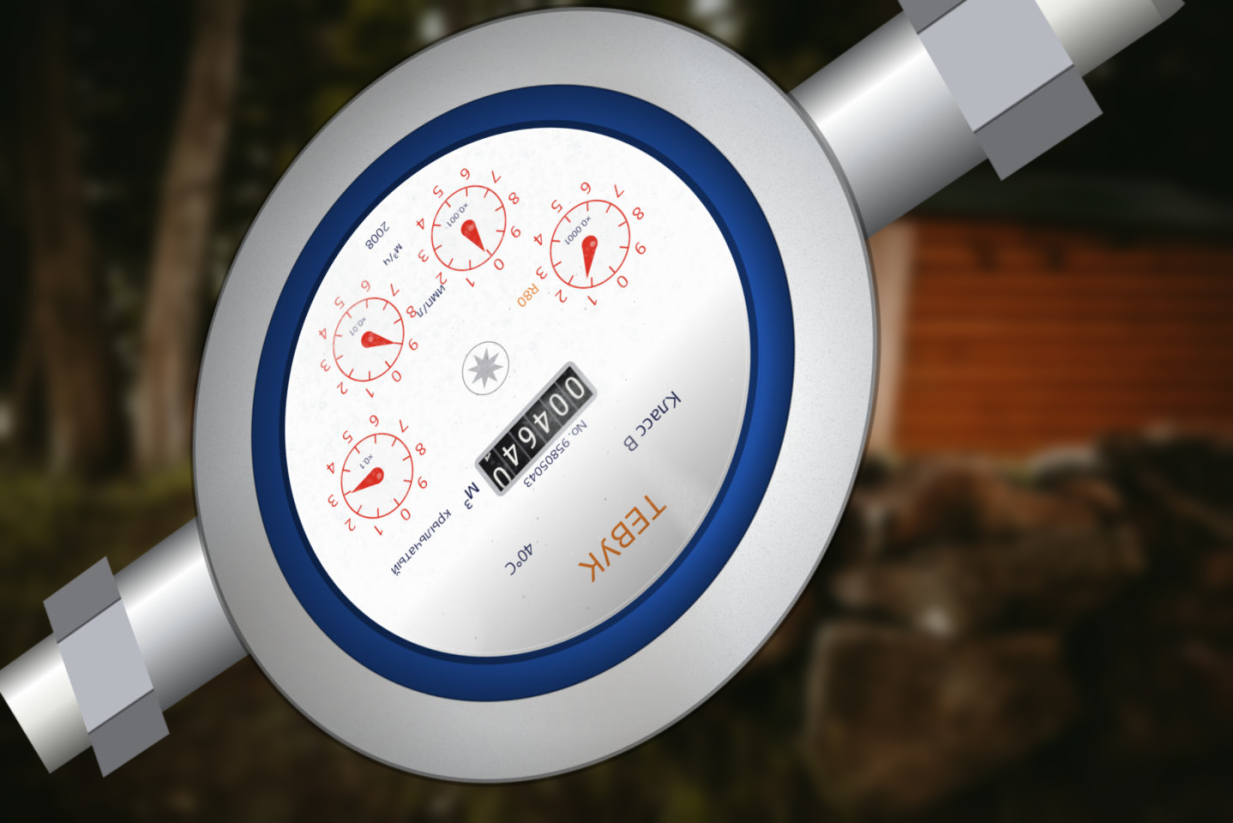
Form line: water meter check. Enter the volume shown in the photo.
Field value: 4640.2901 m³
